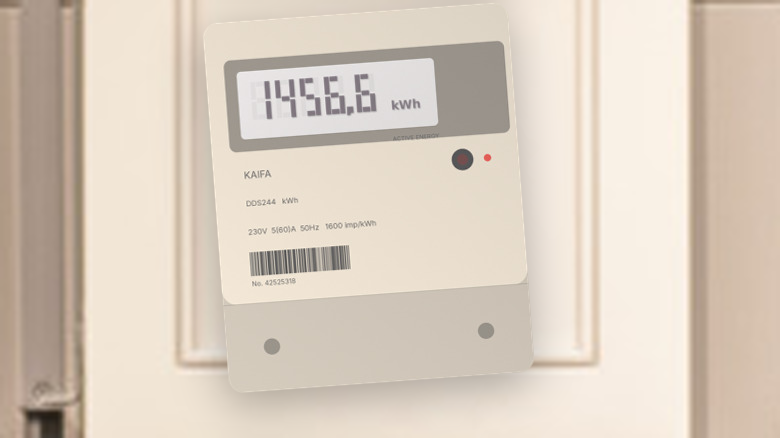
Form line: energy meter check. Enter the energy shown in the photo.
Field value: 1456.6 kWh
